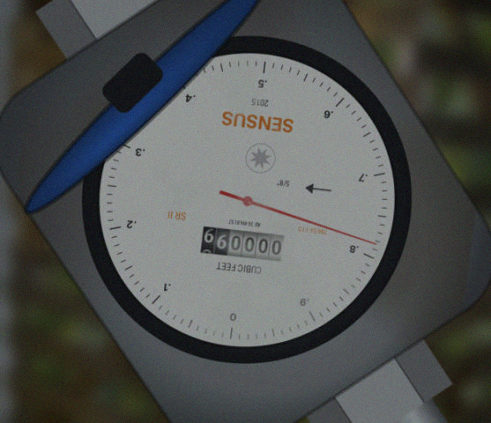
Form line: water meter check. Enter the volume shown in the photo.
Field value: 98.78 ft³
